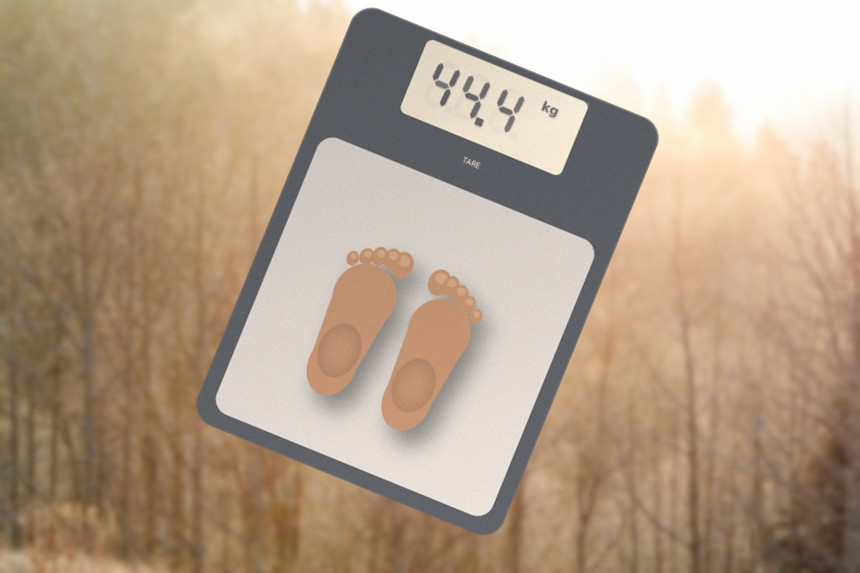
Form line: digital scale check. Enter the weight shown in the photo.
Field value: 44.4 kg
